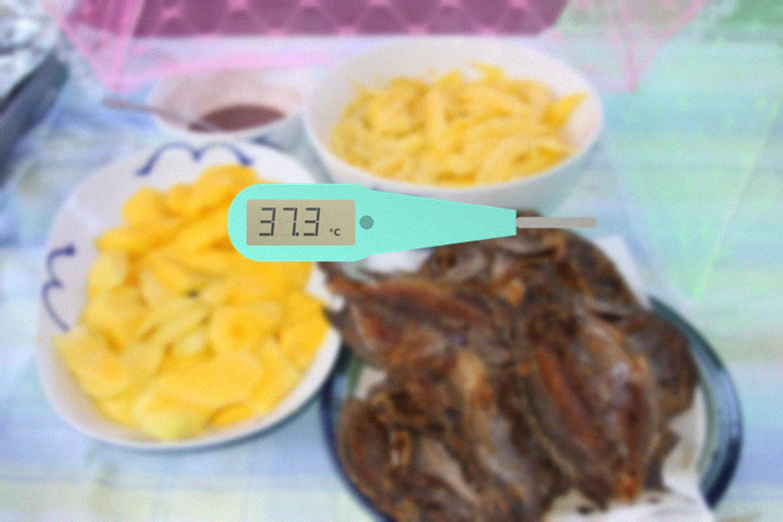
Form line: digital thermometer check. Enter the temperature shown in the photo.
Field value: 37.3 °C
